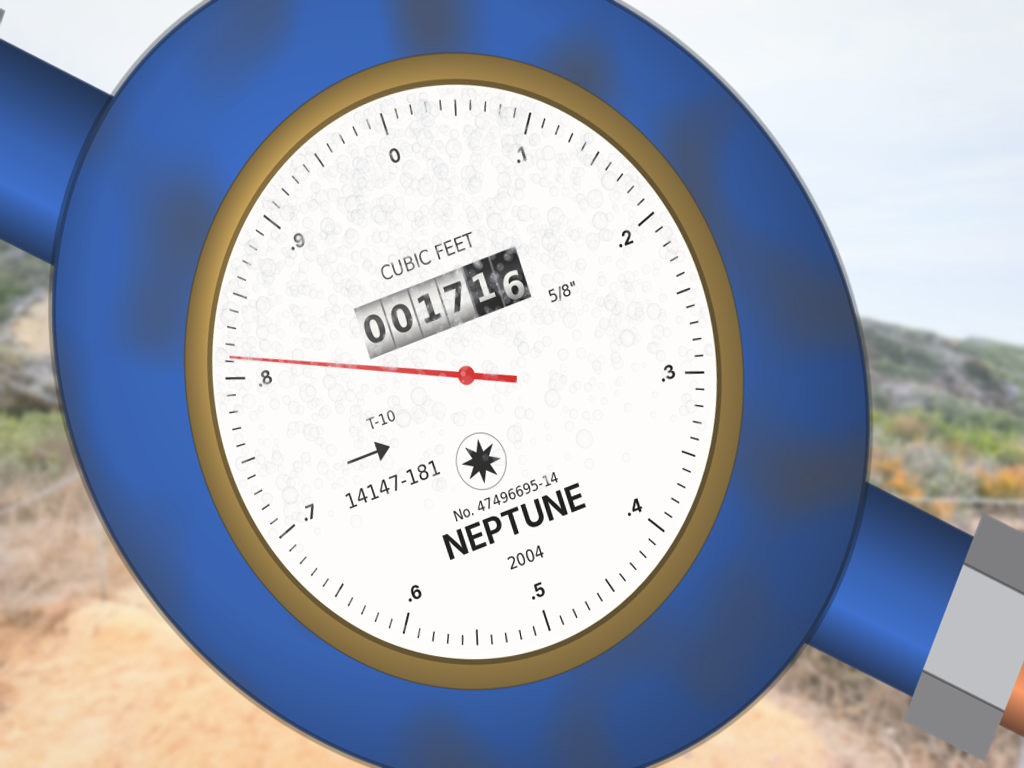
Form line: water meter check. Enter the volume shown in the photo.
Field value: 1715.81 ft³
